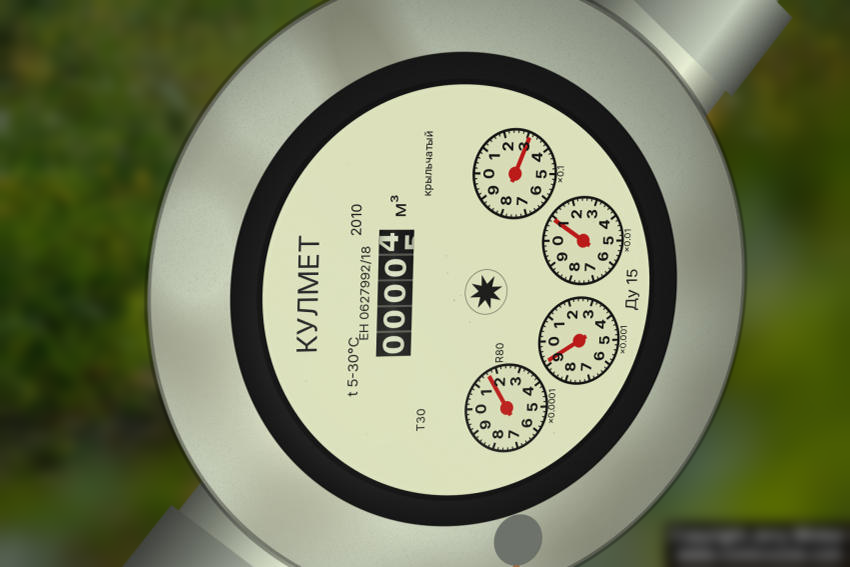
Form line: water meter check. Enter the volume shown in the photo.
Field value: 4.3091 m³
